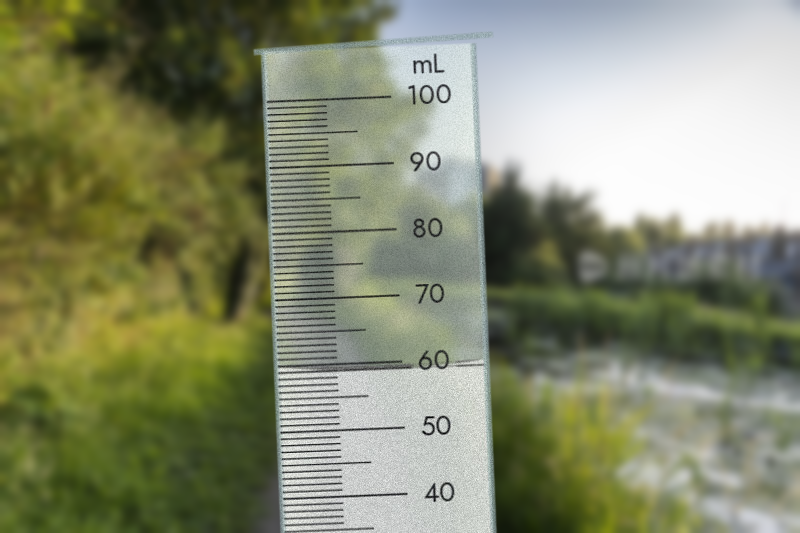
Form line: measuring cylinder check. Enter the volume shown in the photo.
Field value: 59 mL
